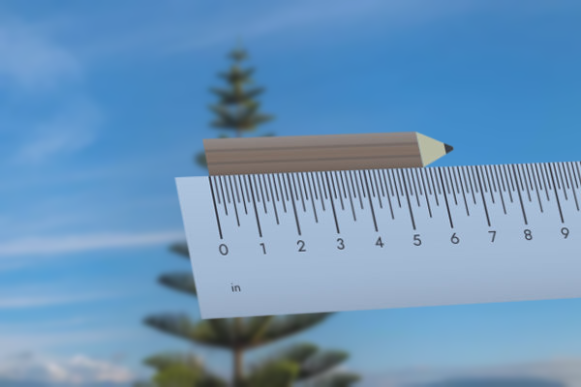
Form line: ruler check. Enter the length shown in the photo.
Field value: 6.5 in
